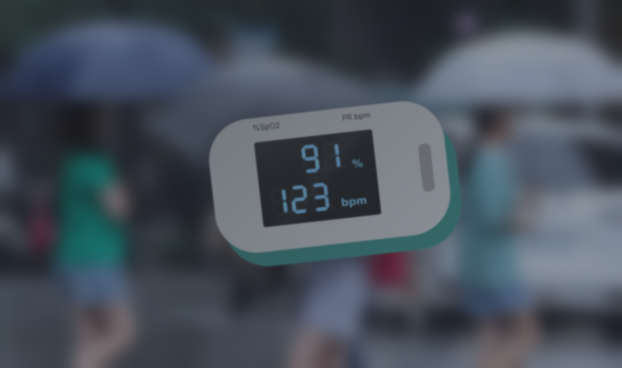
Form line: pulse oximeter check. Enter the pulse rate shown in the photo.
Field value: 123 bpm
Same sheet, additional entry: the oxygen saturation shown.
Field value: 91 %
